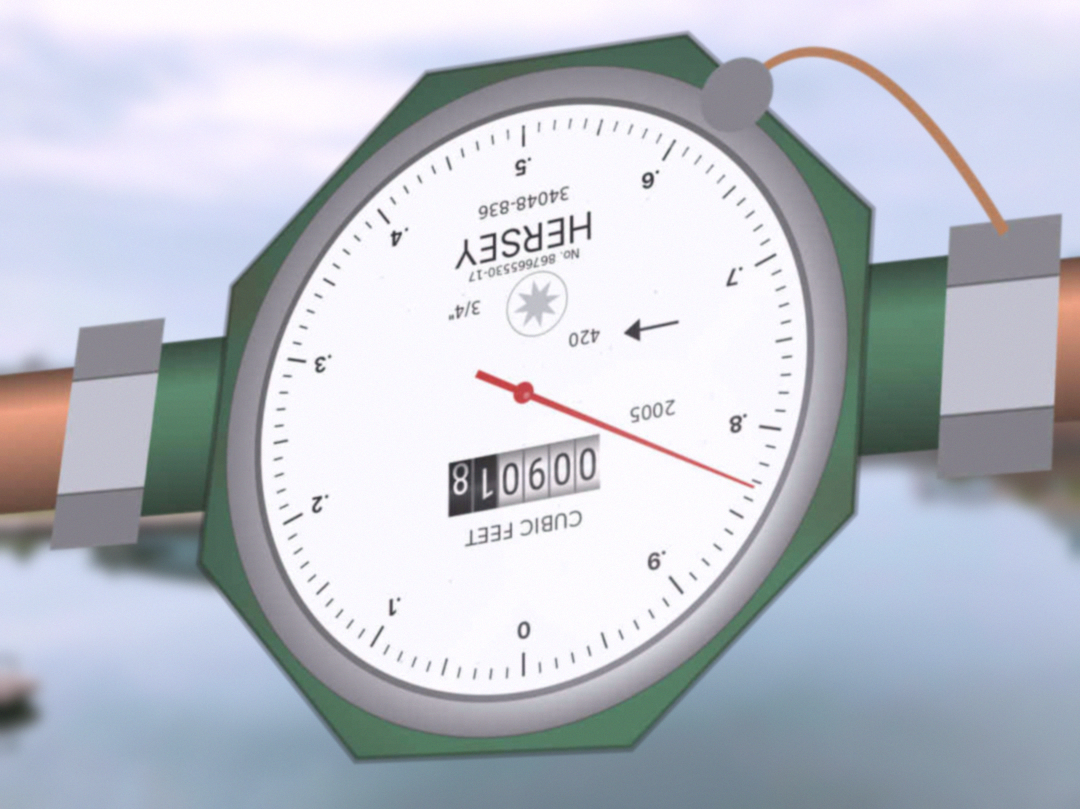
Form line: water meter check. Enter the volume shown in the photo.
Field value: 9017.83 ft³
